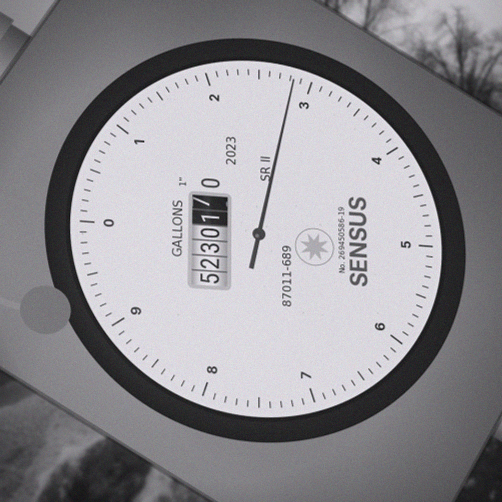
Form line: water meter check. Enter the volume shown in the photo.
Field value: 5230172.8 gal
